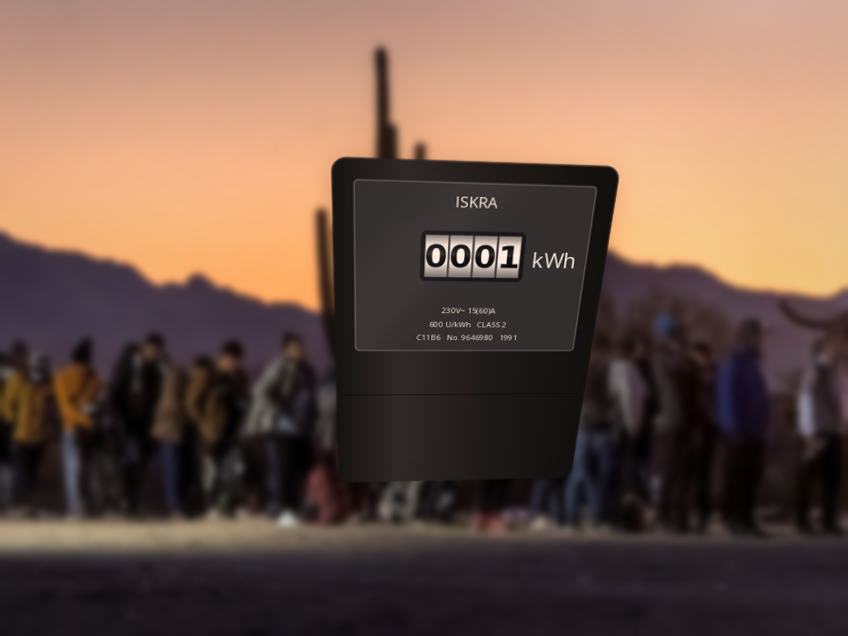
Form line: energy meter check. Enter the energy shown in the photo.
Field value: 1 kWh
